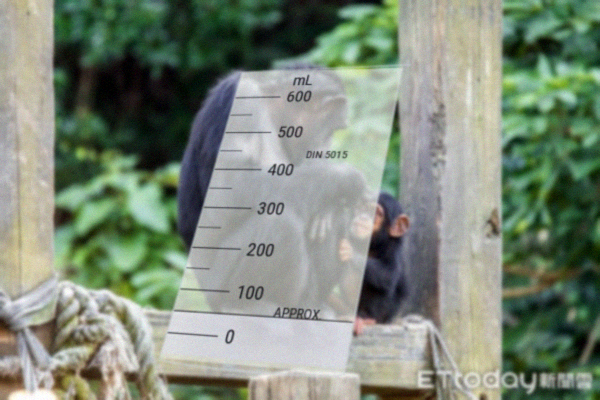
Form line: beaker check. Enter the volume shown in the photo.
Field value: 50 mL
